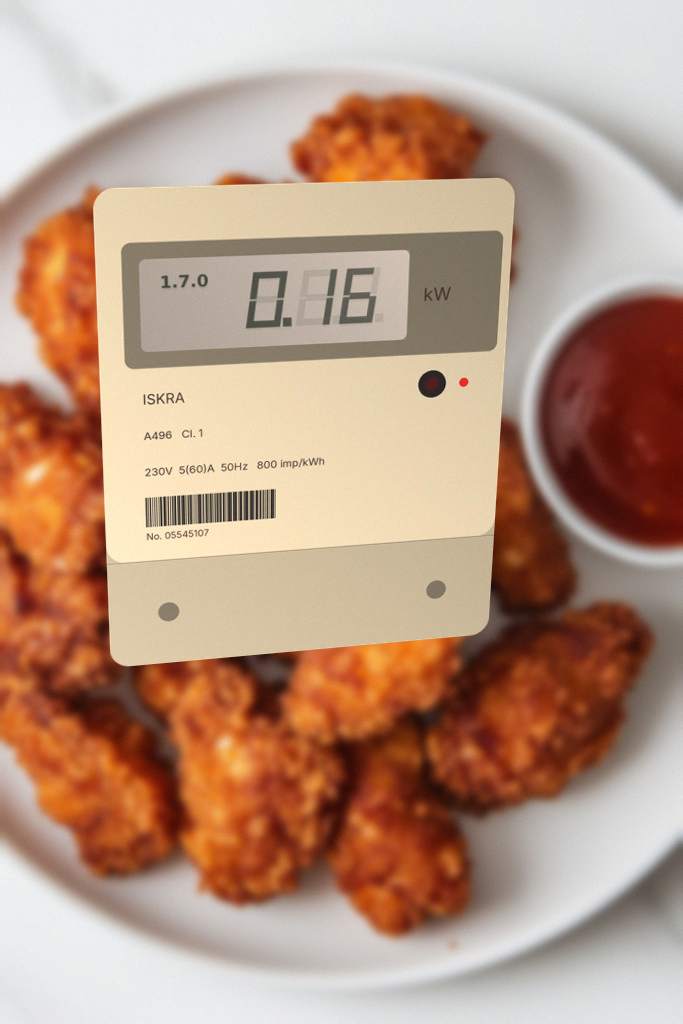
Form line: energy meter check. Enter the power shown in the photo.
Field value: 0.16 kW
